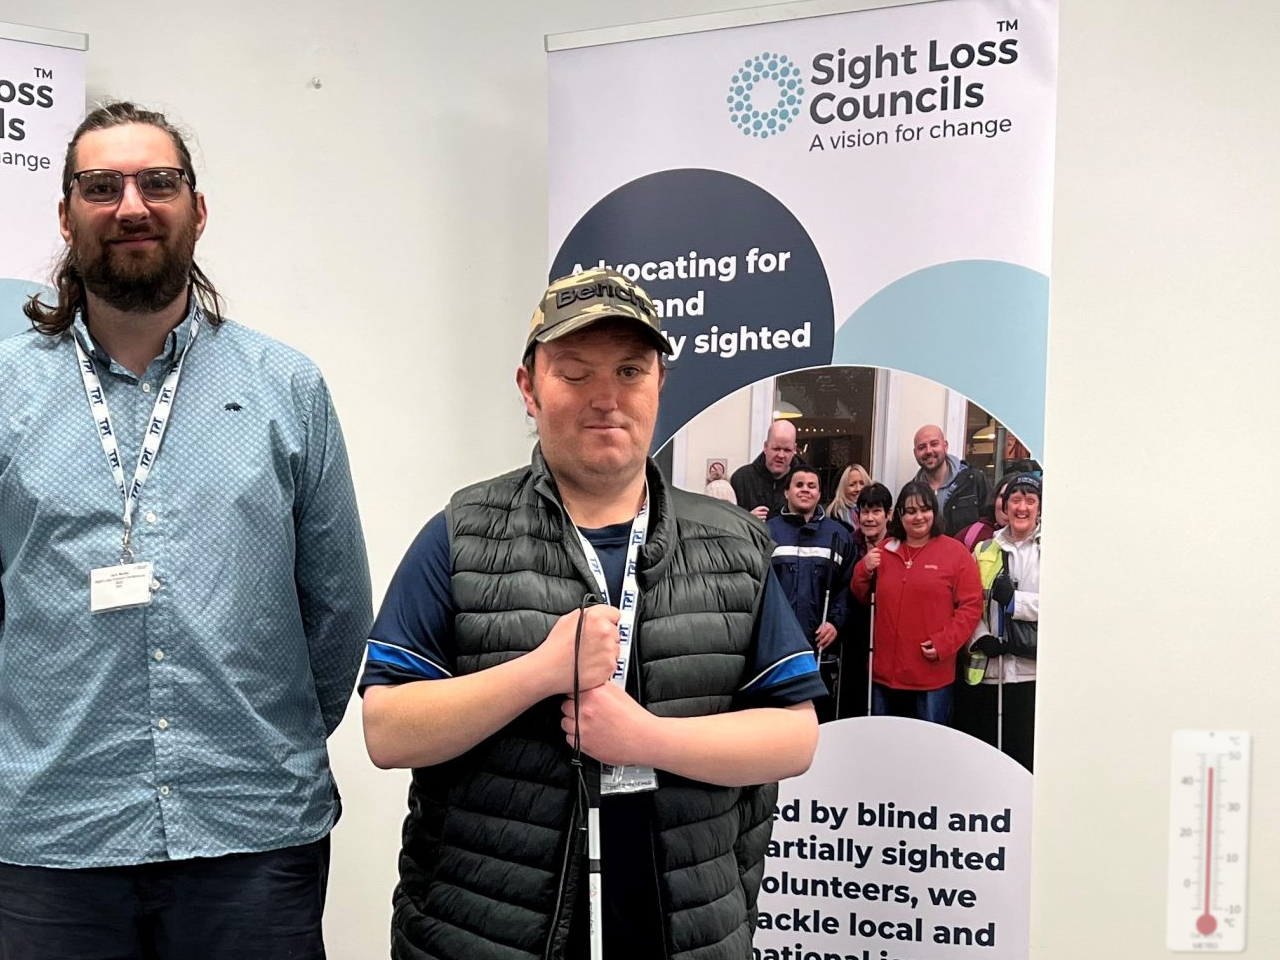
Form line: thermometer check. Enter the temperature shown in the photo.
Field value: 45 °C
